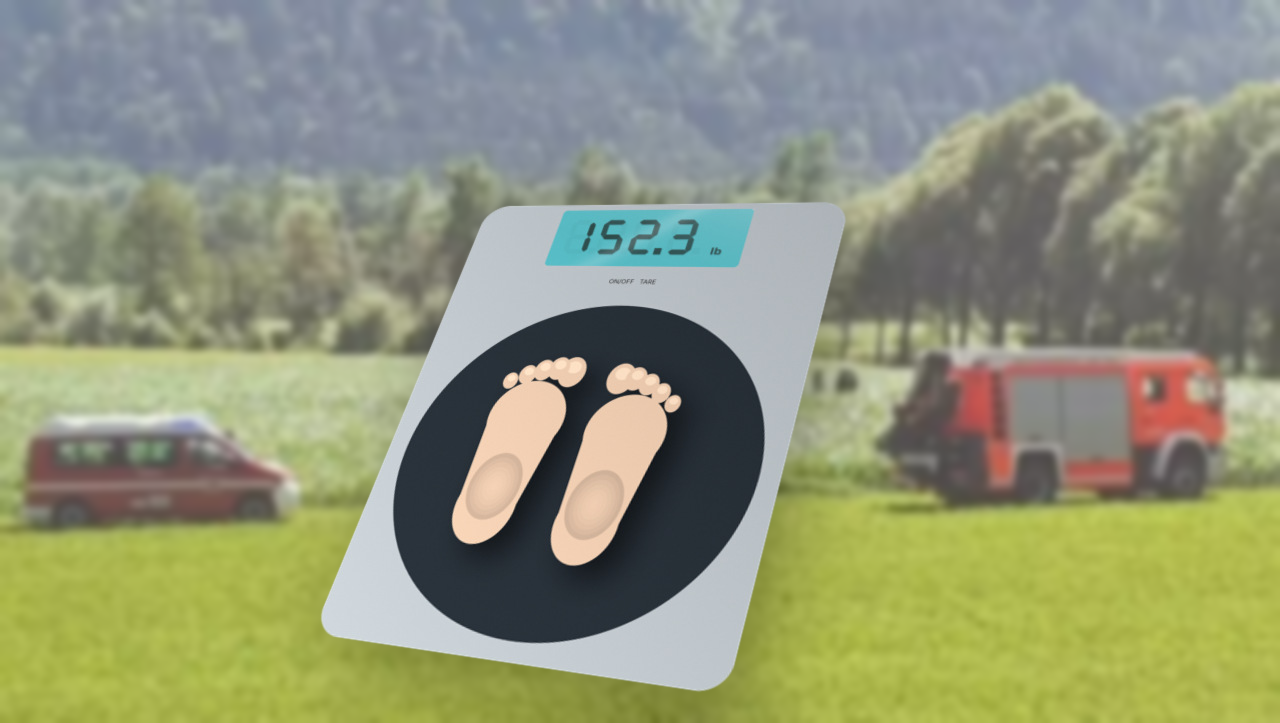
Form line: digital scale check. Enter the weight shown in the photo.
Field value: 152.3 lb
